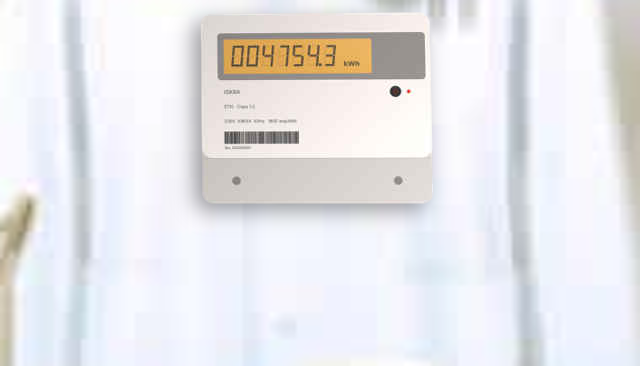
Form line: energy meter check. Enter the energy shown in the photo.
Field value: 4754.3 kWh
